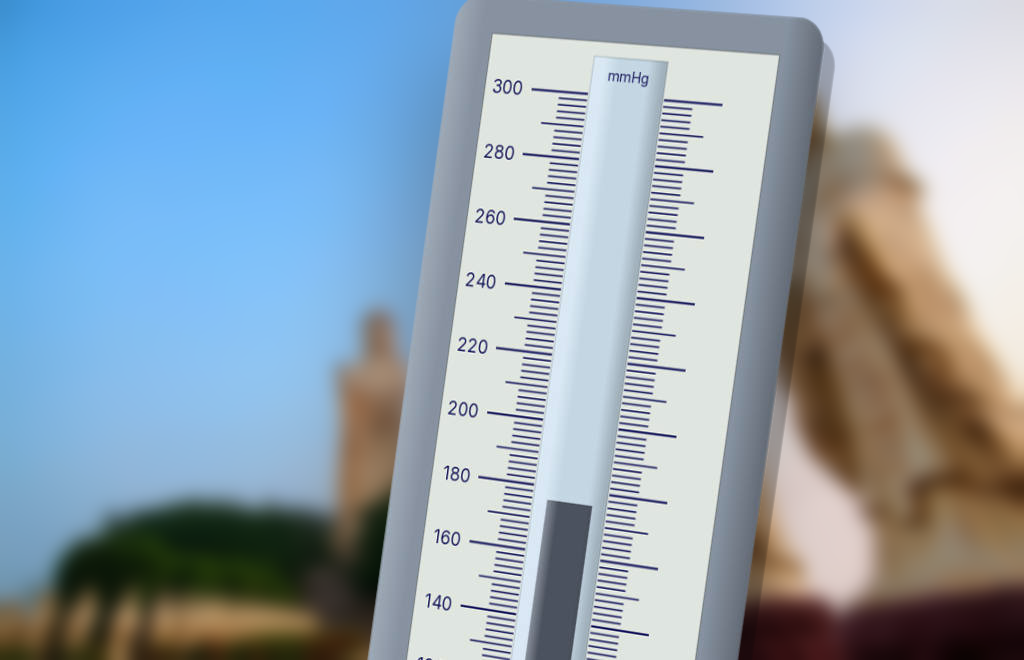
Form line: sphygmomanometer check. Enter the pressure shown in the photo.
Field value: 176 mmHg
